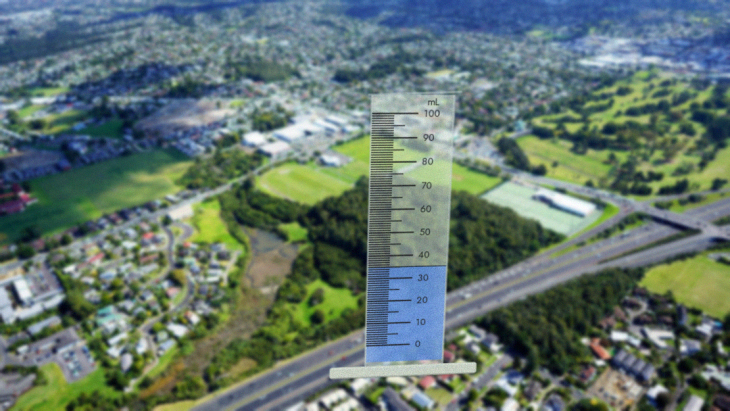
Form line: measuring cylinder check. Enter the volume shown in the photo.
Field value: 35 mL
